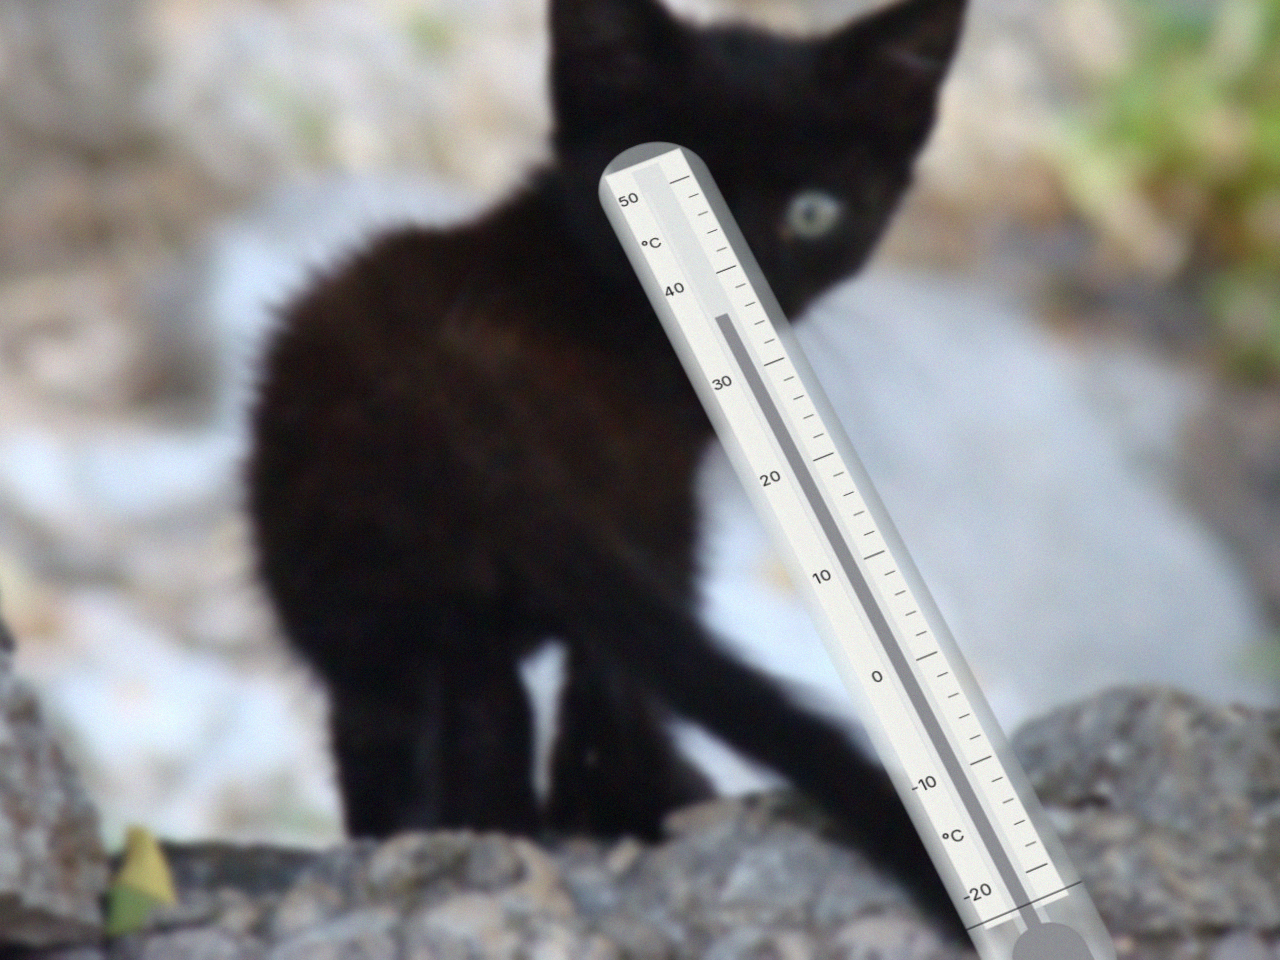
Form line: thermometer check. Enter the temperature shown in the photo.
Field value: 36 °C
